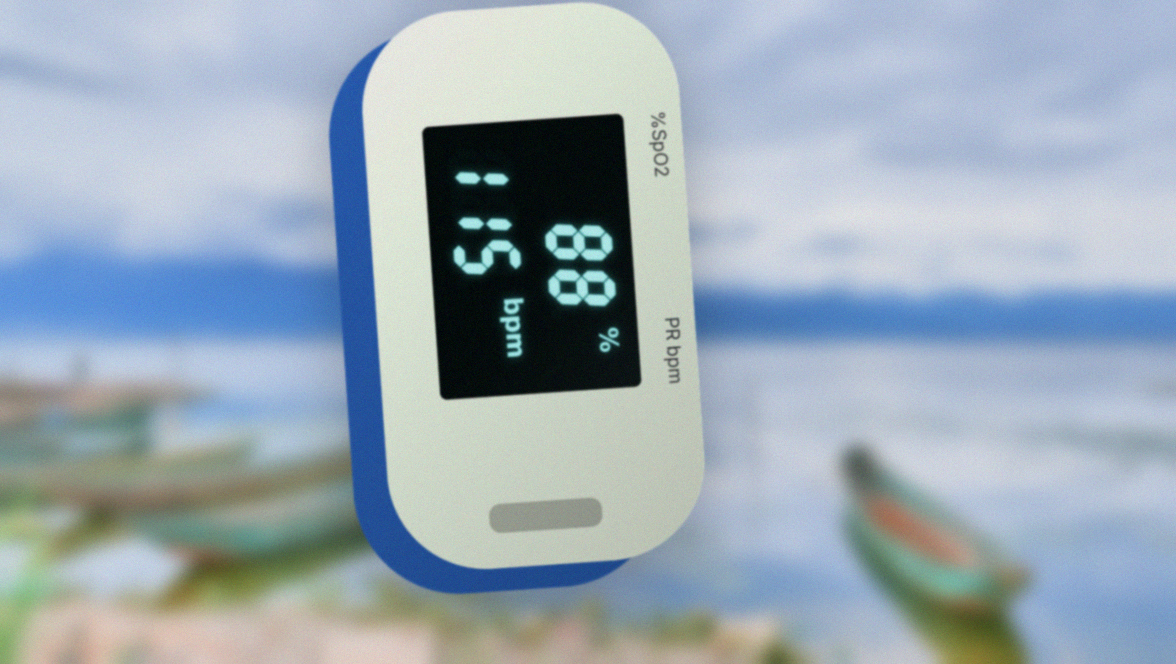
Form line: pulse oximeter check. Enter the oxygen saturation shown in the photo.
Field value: 88 %
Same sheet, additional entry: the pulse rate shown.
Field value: 115 bpm
